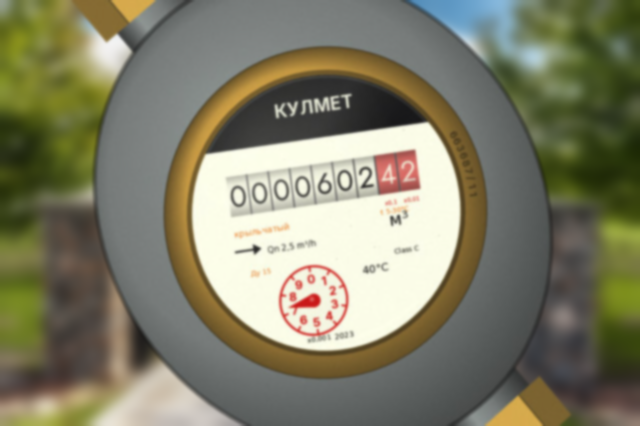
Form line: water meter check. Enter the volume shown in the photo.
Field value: 602.427 m³
